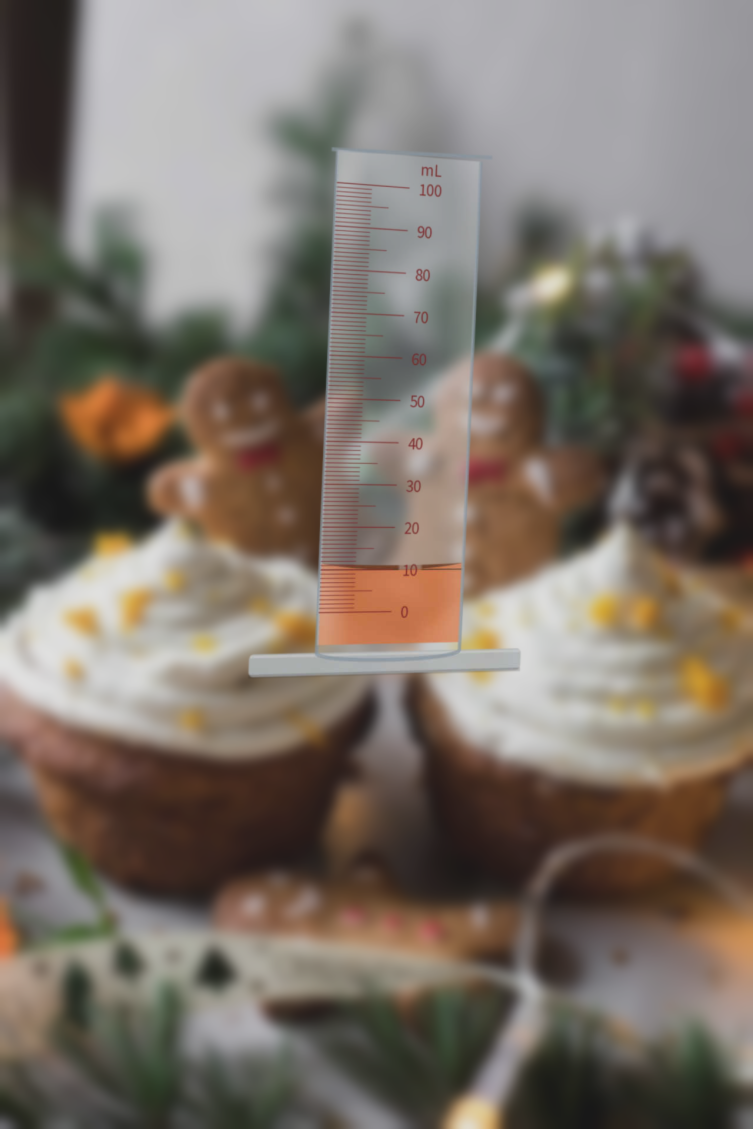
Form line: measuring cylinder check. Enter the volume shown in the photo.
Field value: 10 mL
